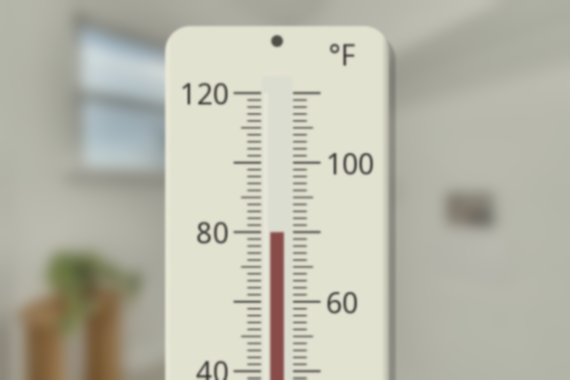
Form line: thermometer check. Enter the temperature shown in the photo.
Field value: 80 °F
